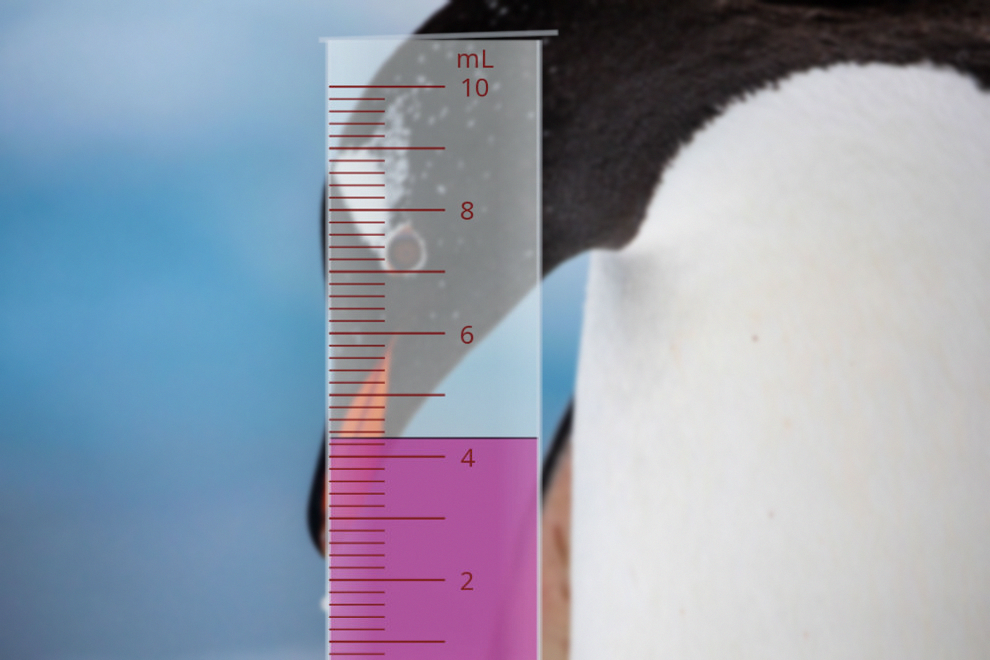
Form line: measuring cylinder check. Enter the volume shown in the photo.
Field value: 4.3 mL
